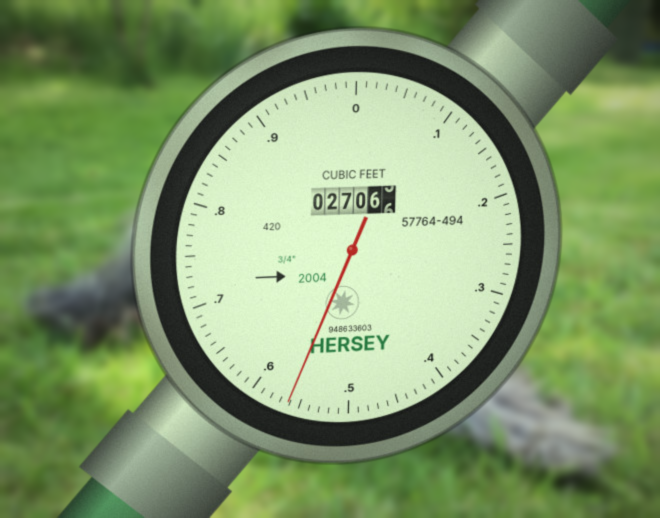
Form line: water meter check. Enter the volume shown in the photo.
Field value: 27065.56 ft³
